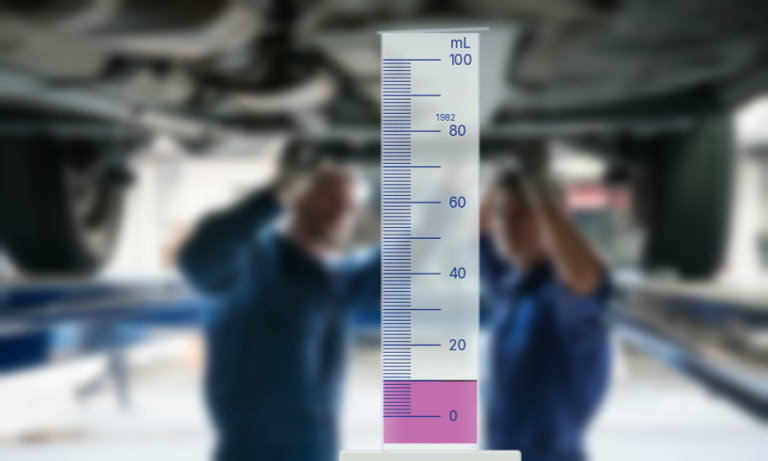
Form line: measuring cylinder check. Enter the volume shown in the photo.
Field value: 10 mL
